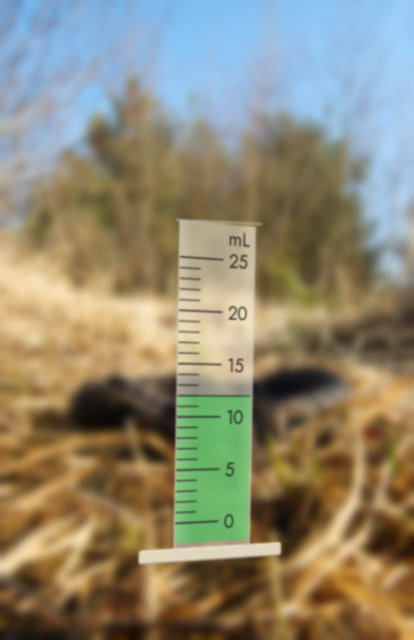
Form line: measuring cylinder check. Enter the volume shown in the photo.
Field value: 12 mL
